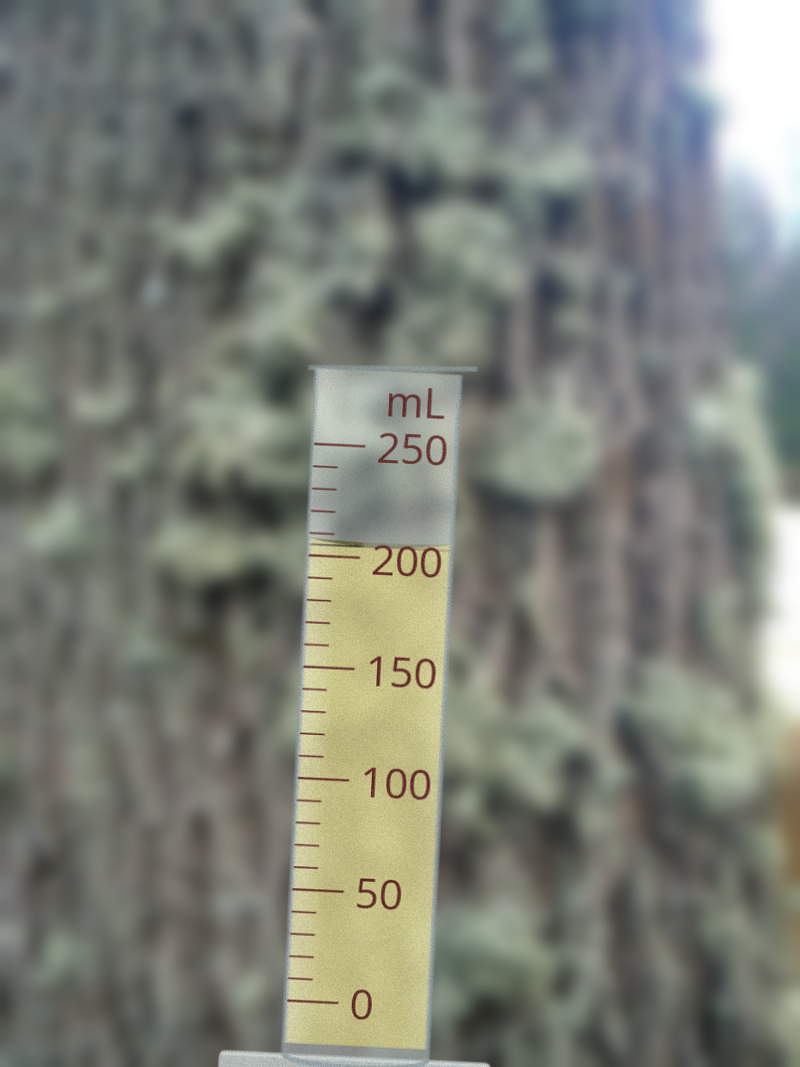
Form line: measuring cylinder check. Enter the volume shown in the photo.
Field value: 205 mL
